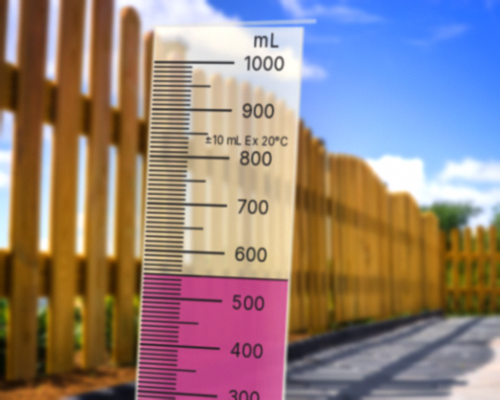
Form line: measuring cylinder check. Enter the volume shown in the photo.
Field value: 550 mL
